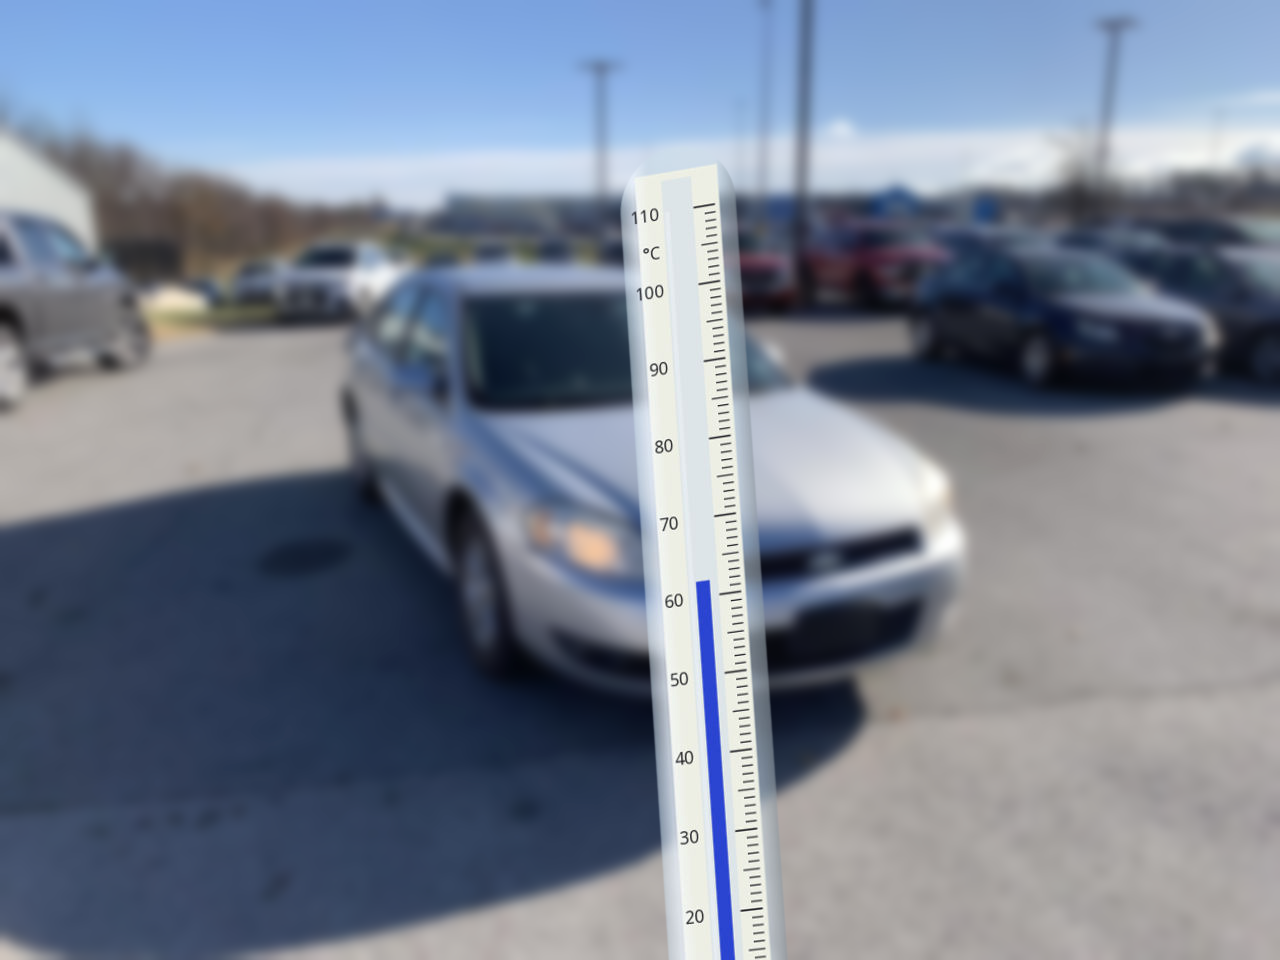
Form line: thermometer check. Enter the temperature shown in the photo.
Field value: 62 °C
